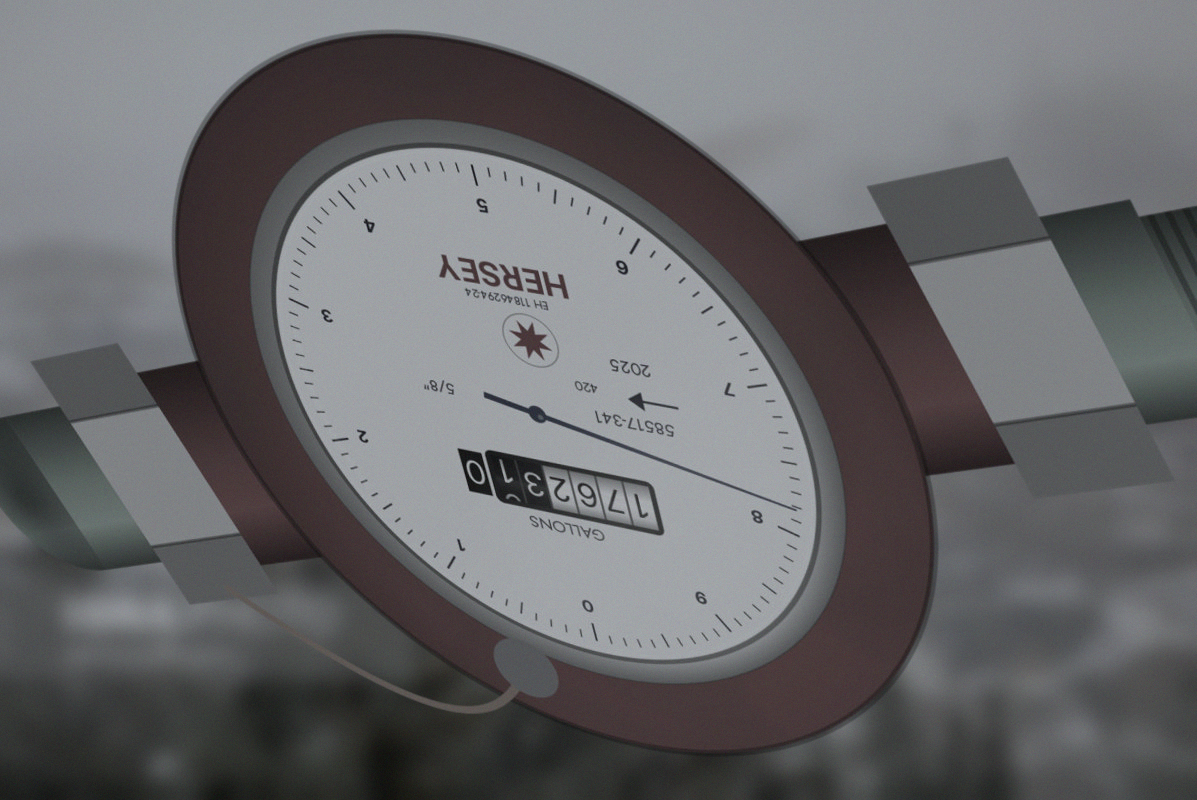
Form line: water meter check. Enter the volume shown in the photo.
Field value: 1762307.8 gal
